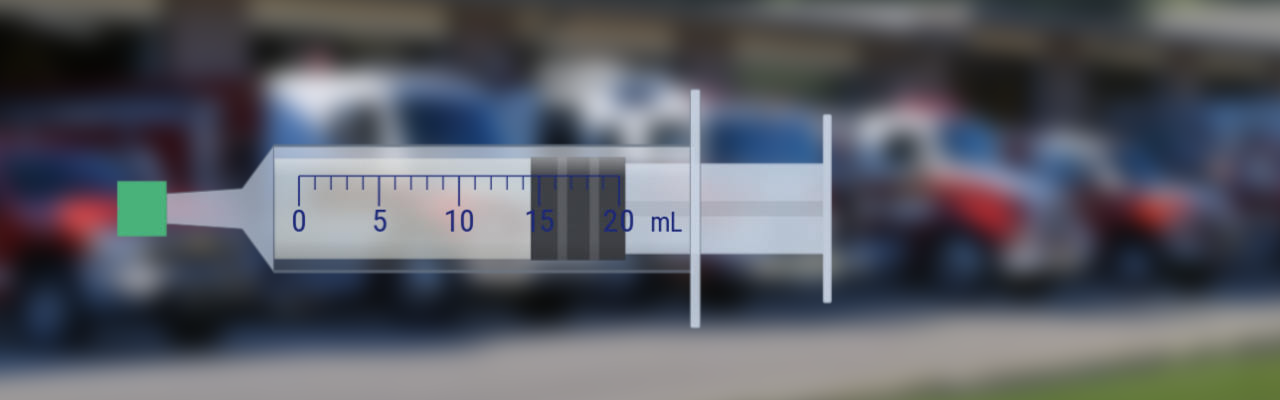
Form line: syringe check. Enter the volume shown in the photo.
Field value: 14.5 mL
